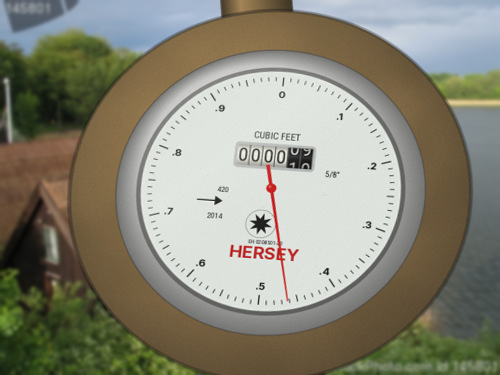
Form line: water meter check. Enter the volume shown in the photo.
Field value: 9.46 ft³
